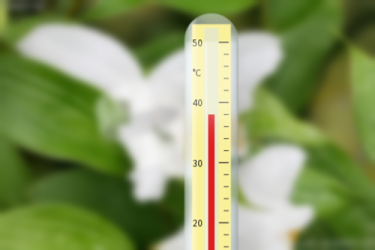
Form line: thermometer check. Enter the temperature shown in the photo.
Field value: 38 °C
